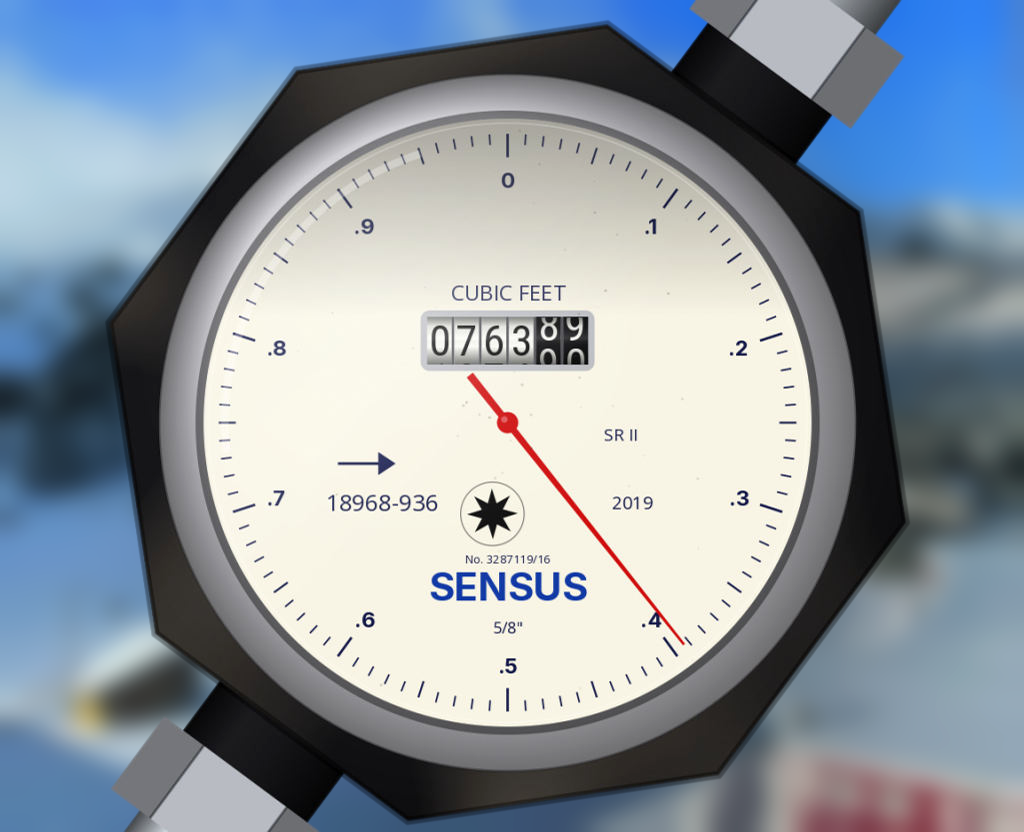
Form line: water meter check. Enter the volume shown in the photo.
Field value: 76389.39 ft³
